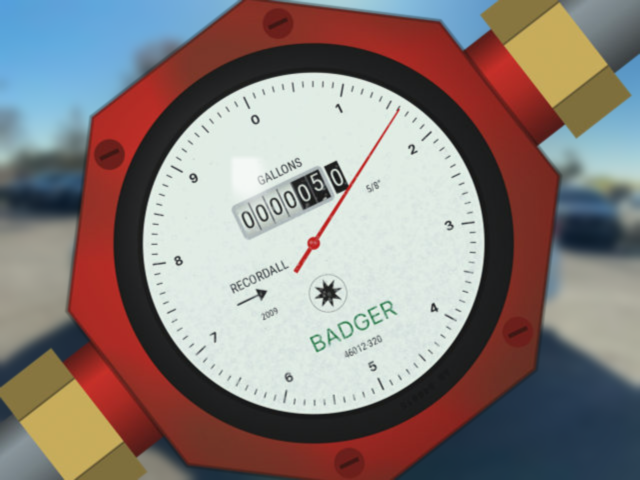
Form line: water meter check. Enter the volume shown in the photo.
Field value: 51.6 gal
